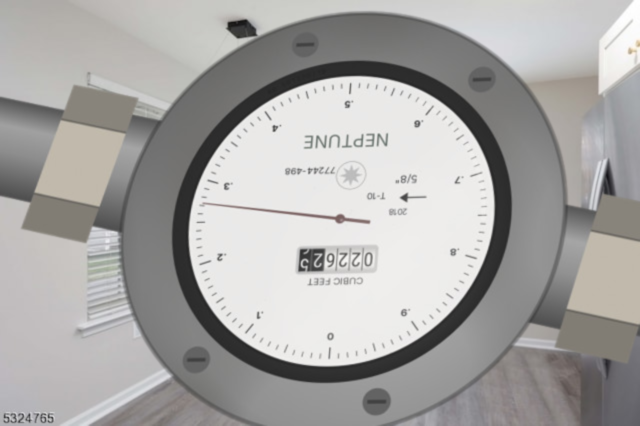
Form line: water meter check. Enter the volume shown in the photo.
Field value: 22625.27 ft³
